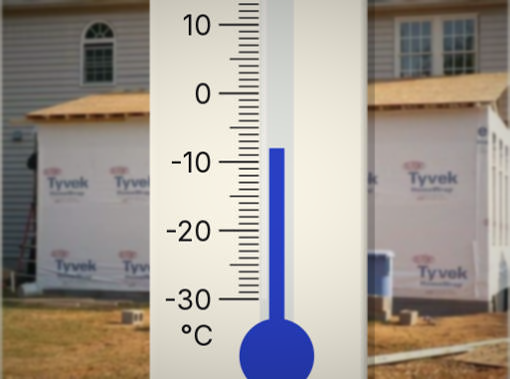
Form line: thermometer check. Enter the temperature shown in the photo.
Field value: -8 °C
